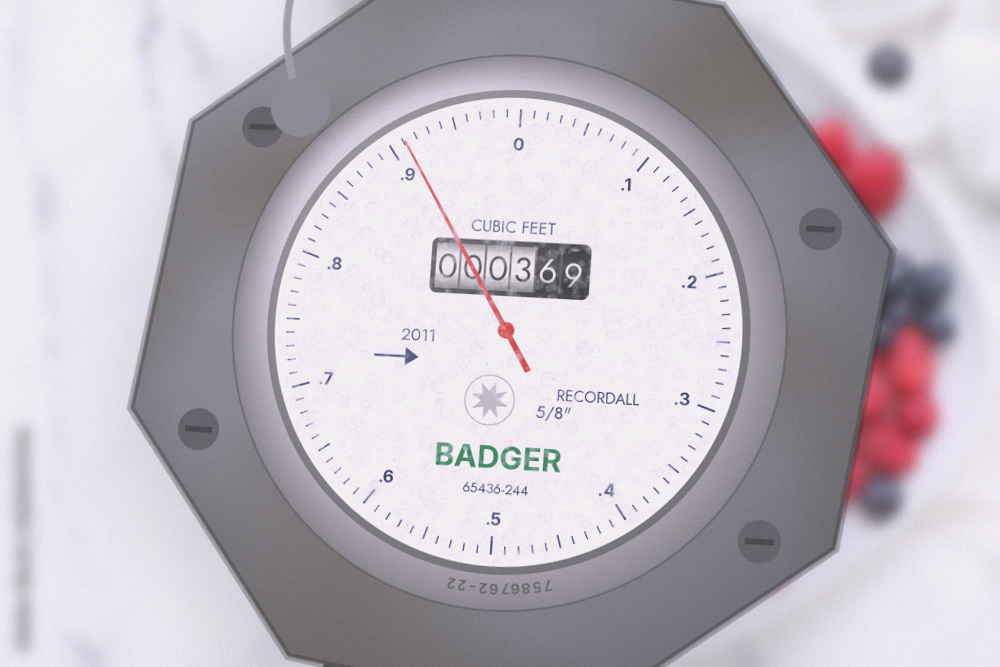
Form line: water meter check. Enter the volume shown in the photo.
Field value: 368.91 ft³
